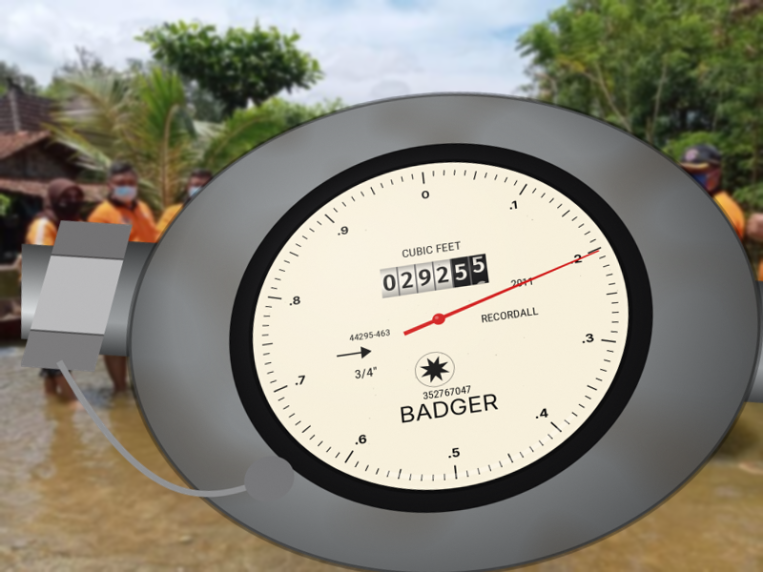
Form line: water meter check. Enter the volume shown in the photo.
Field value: 29255.20 ft³
